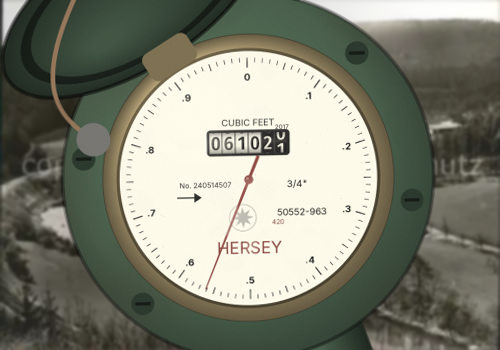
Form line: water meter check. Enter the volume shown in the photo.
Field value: 61020.56 ft³
